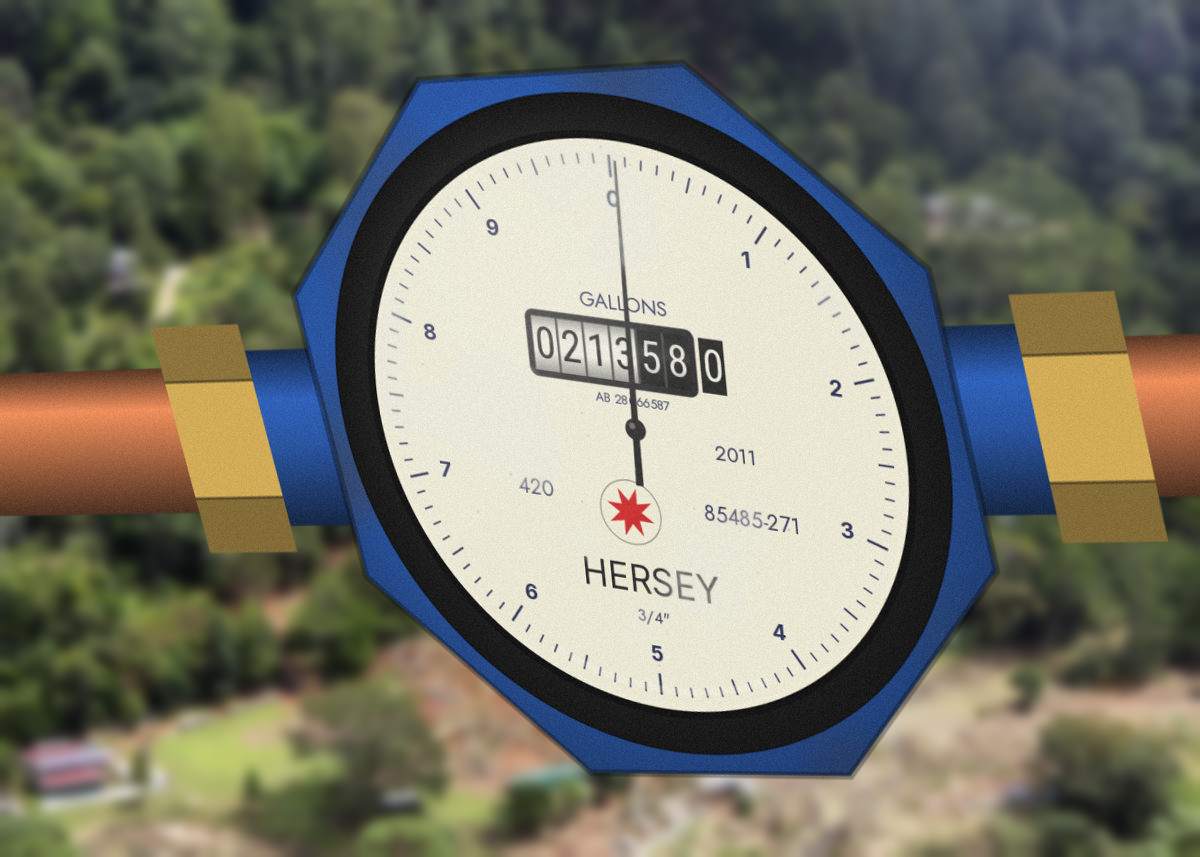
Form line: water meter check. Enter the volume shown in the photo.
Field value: 213580.0 gal
